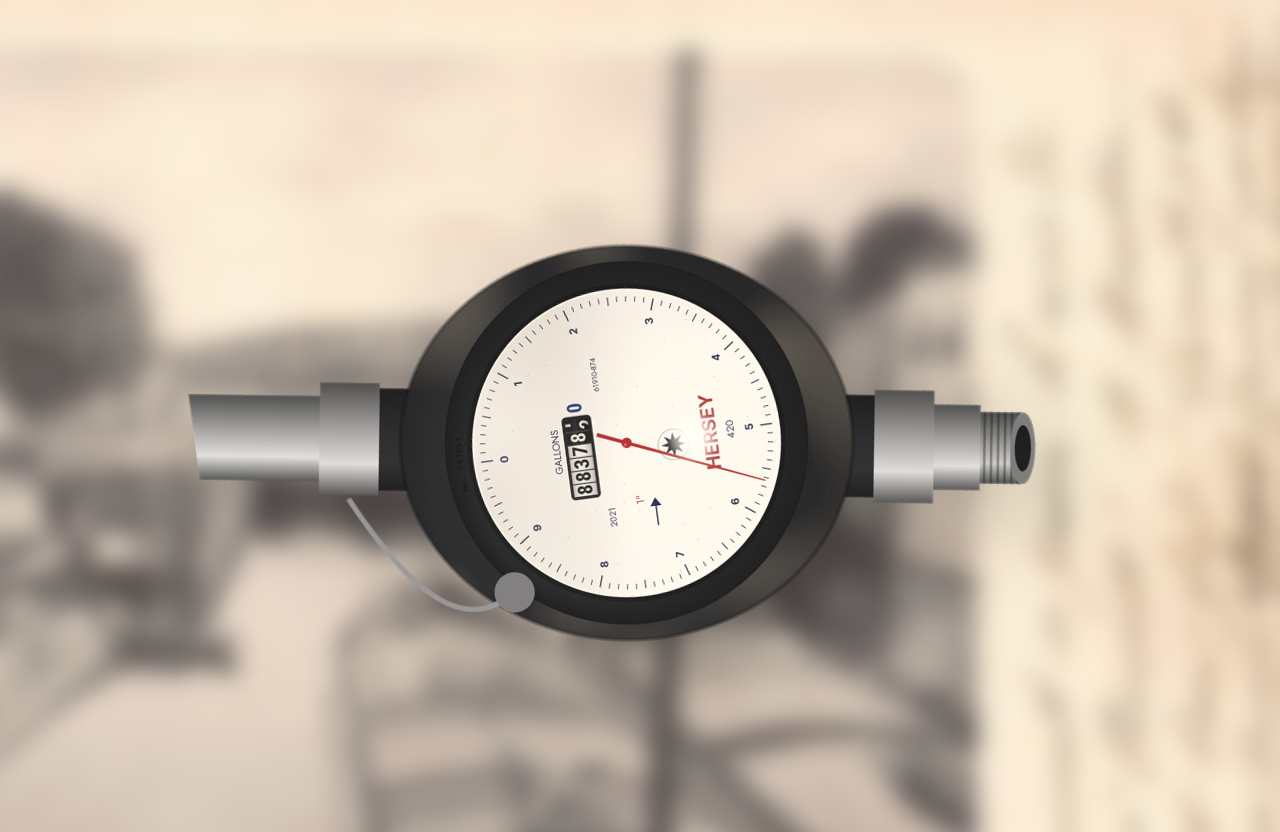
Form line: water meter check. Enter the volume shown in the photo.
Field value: 8837815.6 gal
